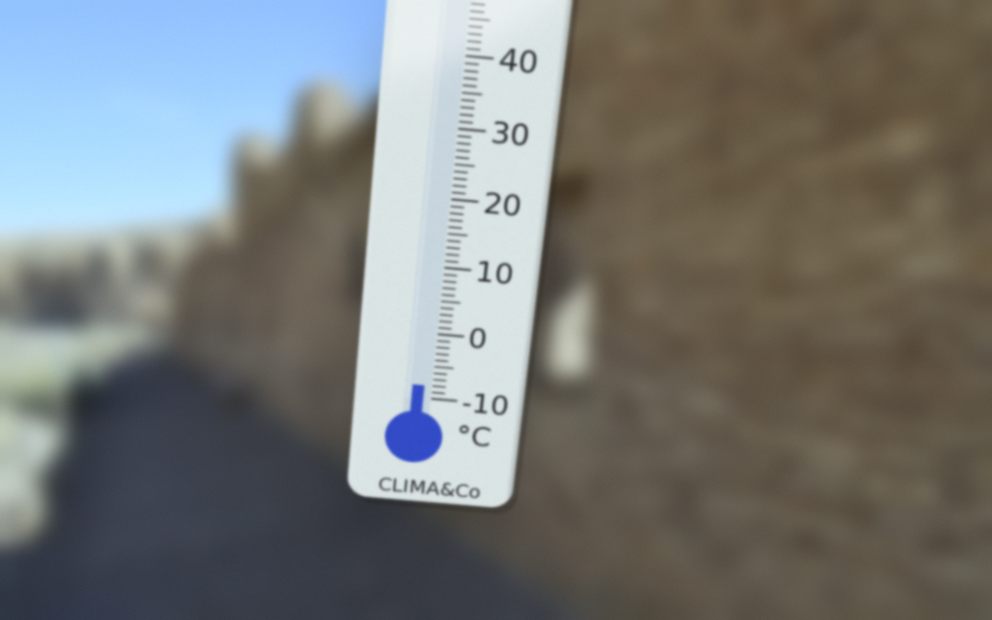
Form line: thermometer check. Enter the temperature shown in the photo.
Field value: -8 °C
